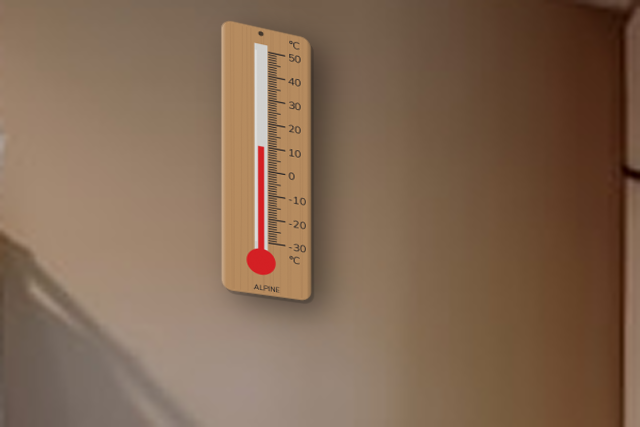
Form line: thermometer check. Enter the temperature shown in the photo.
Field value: 10 °C
